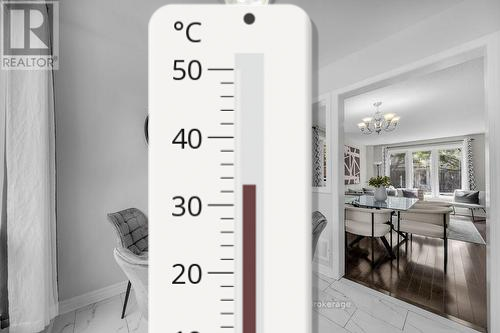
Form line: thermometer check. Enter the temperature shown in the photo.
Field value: 33 °C
